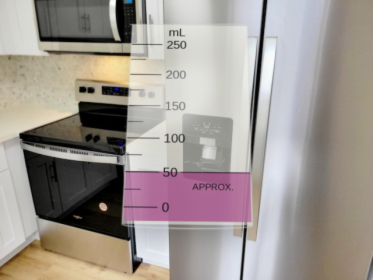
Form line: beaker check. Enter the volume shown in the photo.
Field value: 50 mL
